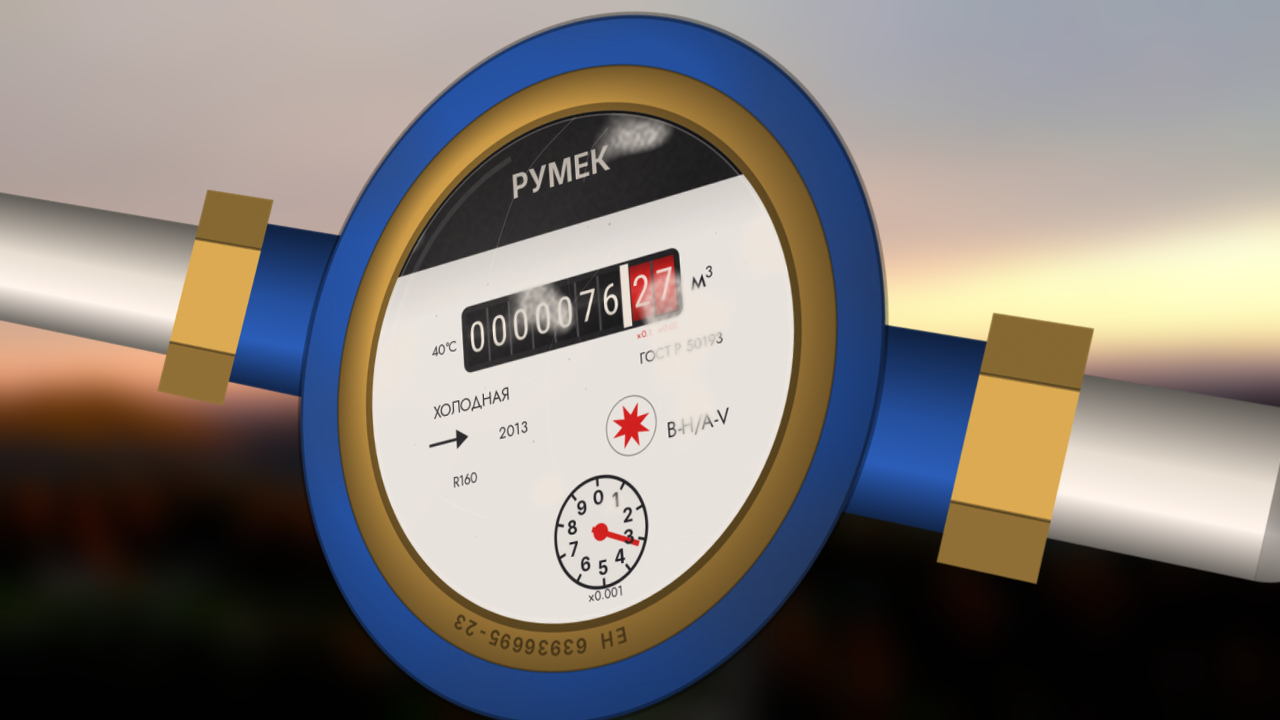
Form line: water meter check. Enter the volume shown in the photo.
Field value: 76.273 m³
